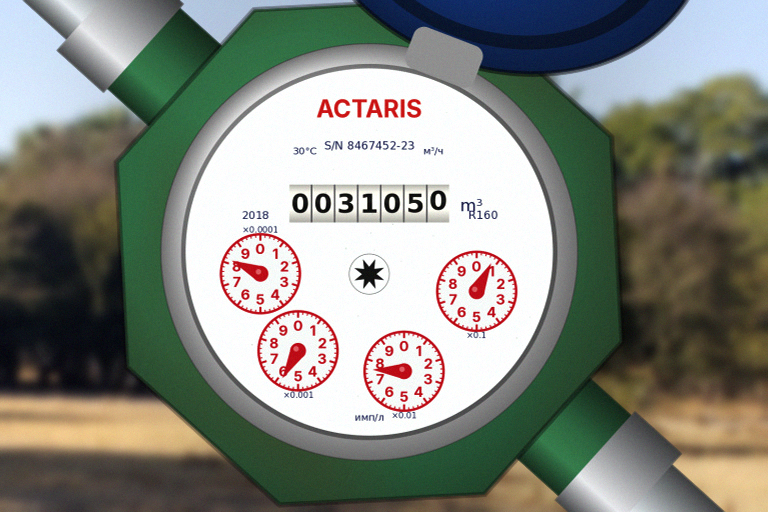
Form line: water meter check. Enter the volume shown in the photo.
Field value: 31050.0758 m³
